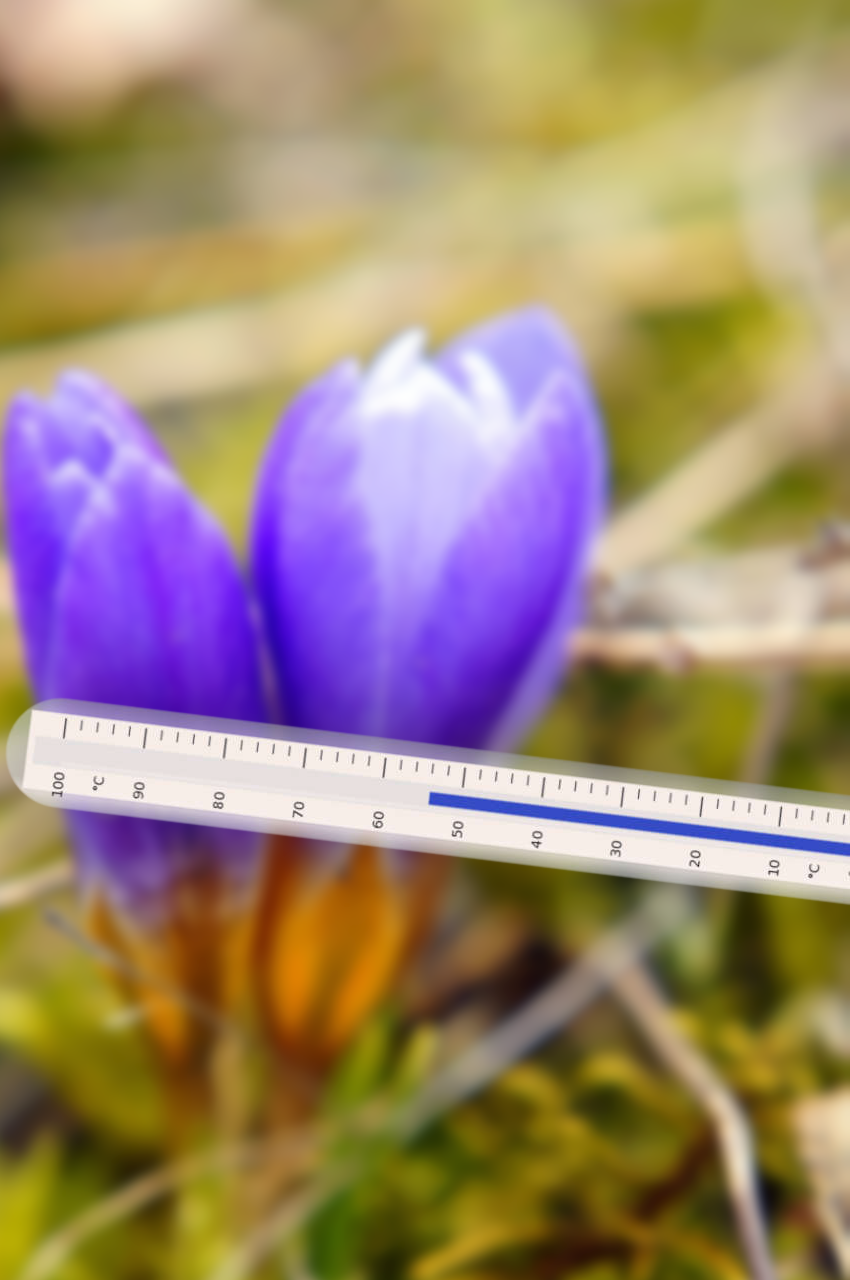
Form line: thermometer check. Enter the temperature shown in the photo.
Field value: 54 °C
